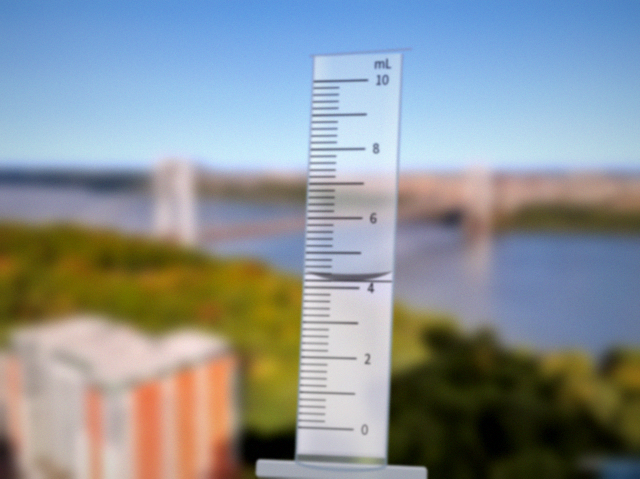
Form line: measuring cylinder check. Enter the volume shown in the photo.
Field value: 4.2 mL
